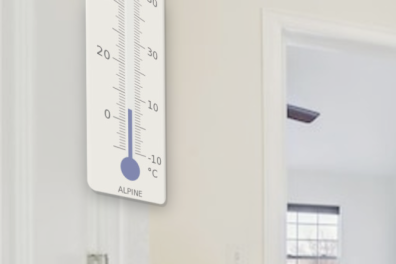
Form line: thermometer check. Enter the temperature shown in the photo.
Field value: 5 °C
